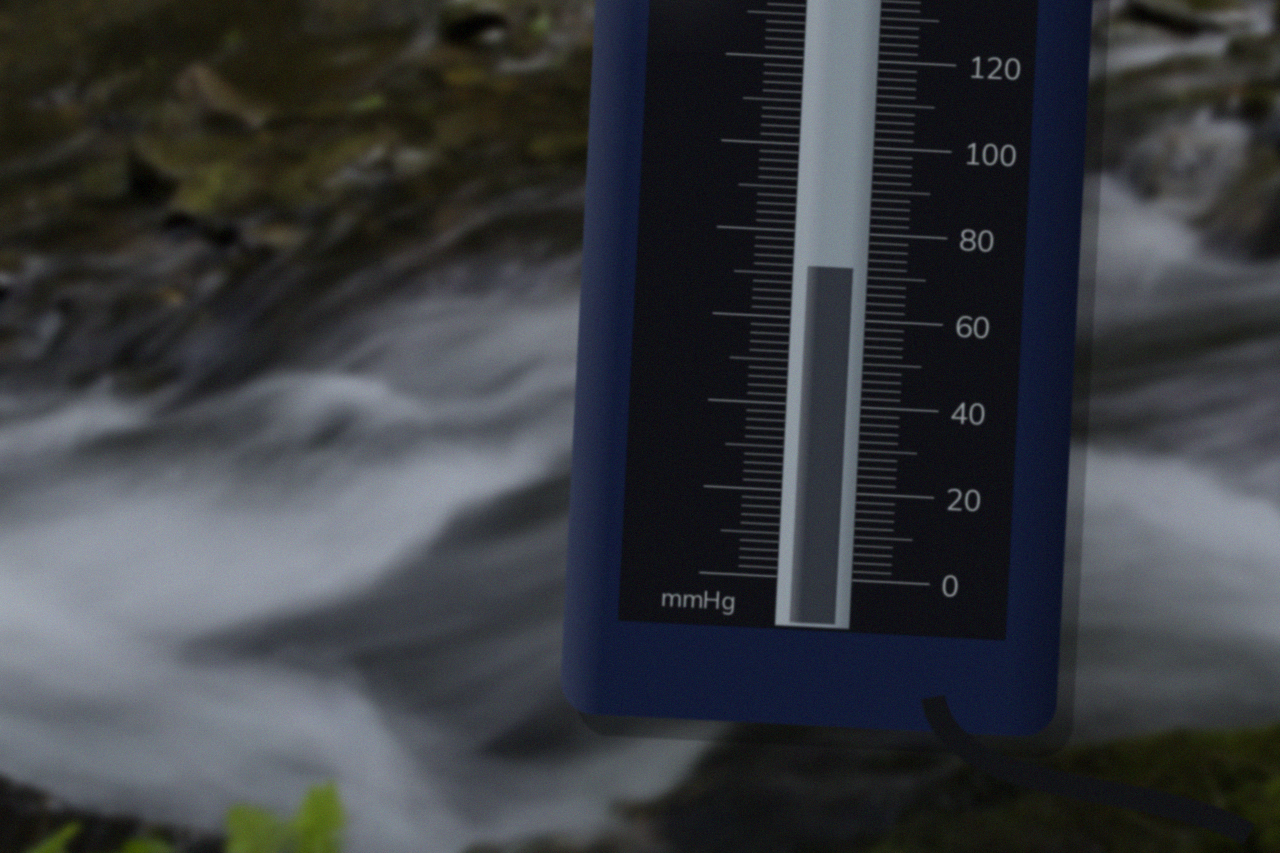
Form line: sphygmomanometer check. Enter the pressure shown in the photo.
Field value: 72 mmHg
